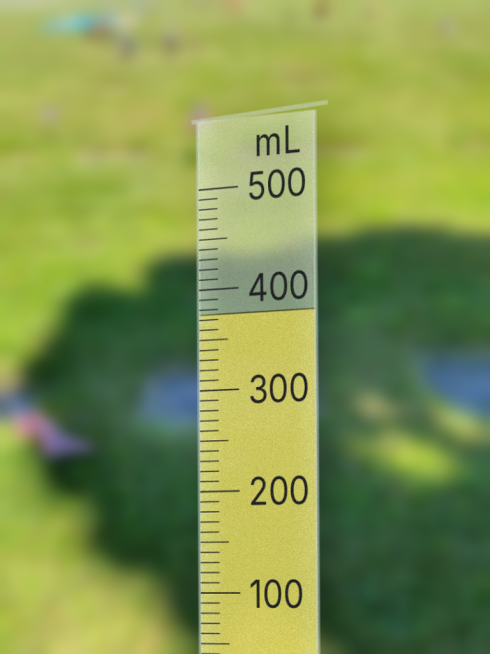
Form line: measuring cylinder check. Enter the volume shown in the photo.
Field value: 375 mL
